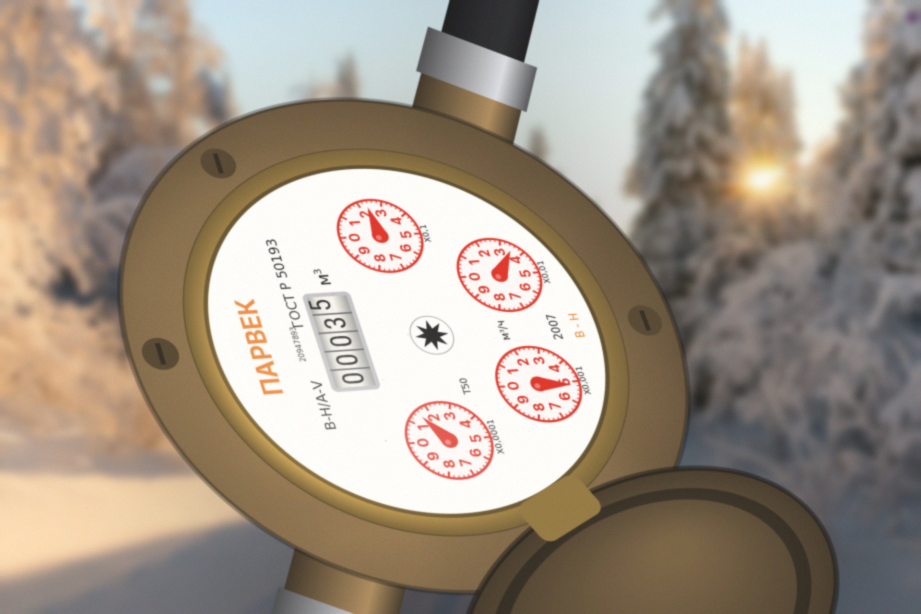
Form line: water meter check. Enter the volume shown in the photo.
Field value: 35.2351 m³
